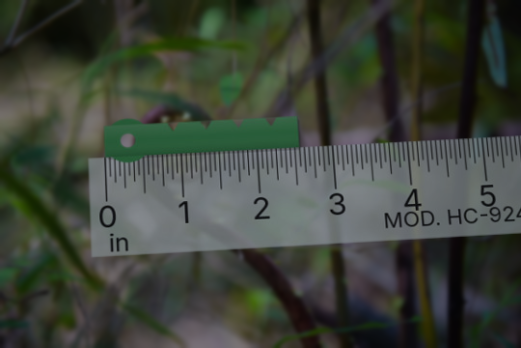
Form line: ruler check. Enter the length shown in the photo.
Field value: 2.5625 in
